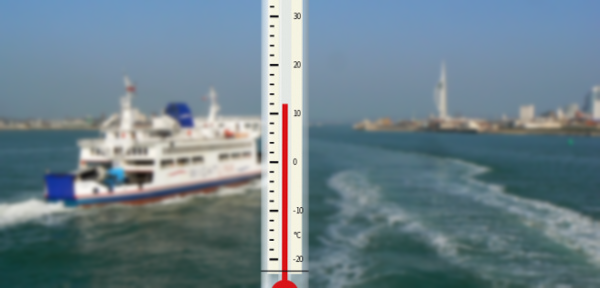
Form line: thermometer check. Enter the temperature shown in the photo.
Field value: 12 °C
